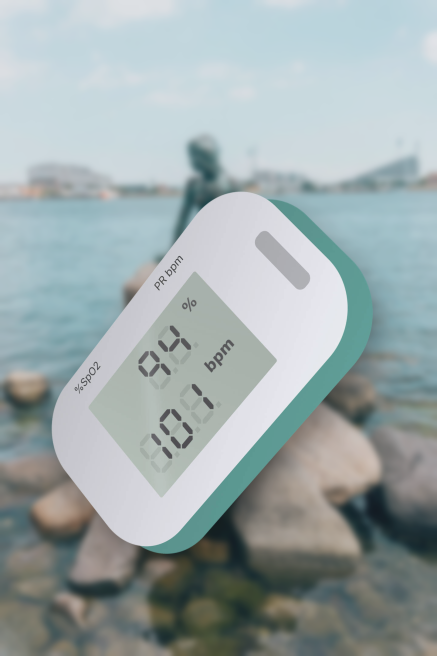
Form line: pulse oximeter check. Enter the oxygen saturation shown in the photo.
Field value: 94 %
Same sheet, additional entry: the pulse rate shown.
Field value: 101 bpm
